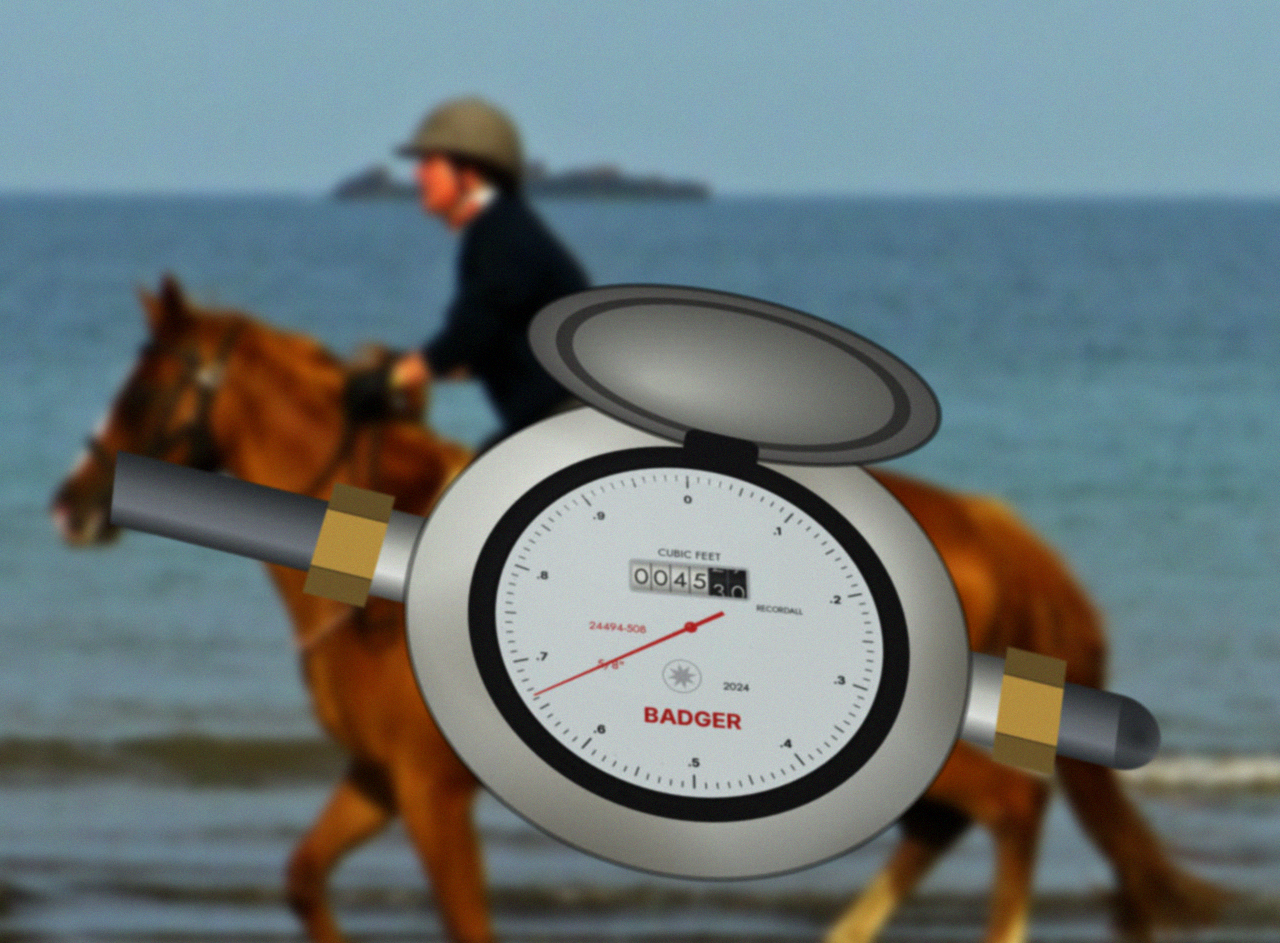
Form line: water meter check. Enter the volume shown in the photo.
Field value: 4529.66 ft³
